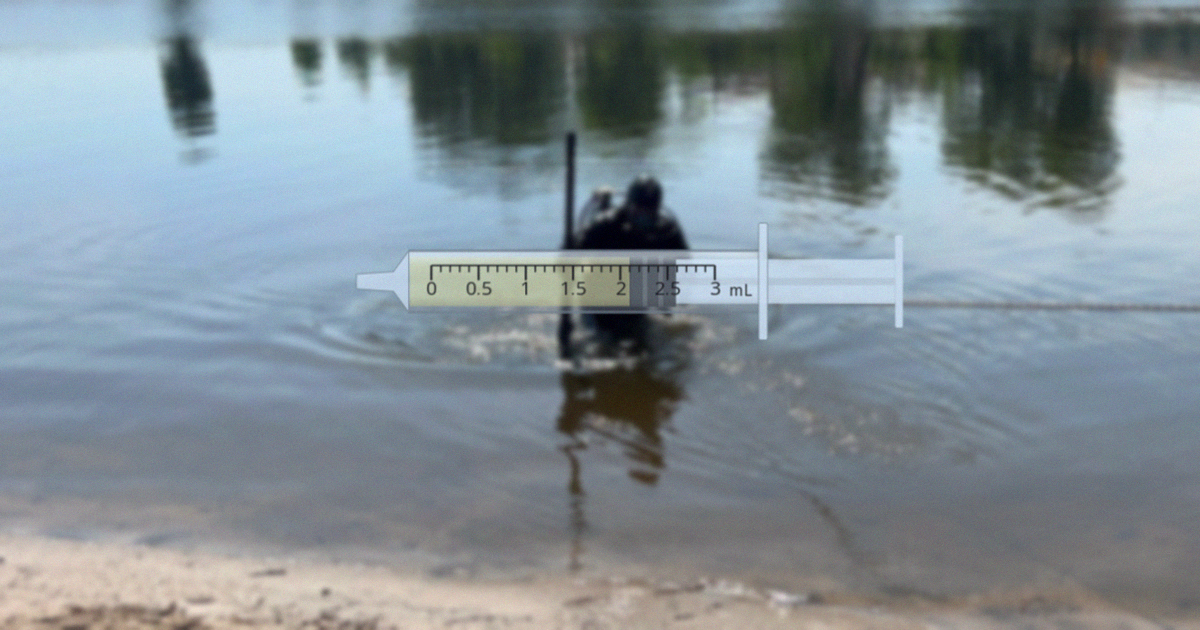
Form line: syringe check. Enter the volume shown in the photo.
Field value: 2.1 mL
